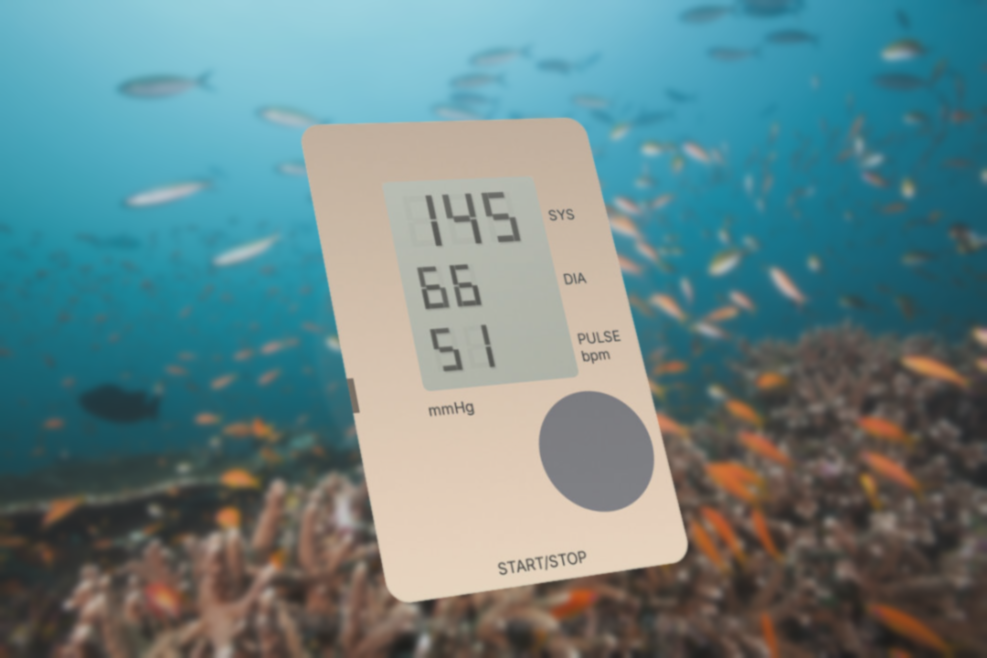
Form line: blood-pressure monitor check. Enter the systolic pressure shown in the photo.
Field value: 145 mmHg
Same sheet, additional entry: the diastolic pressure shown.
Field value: 66 mmHg
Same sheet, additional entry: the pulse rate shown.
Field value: 51 bpm
